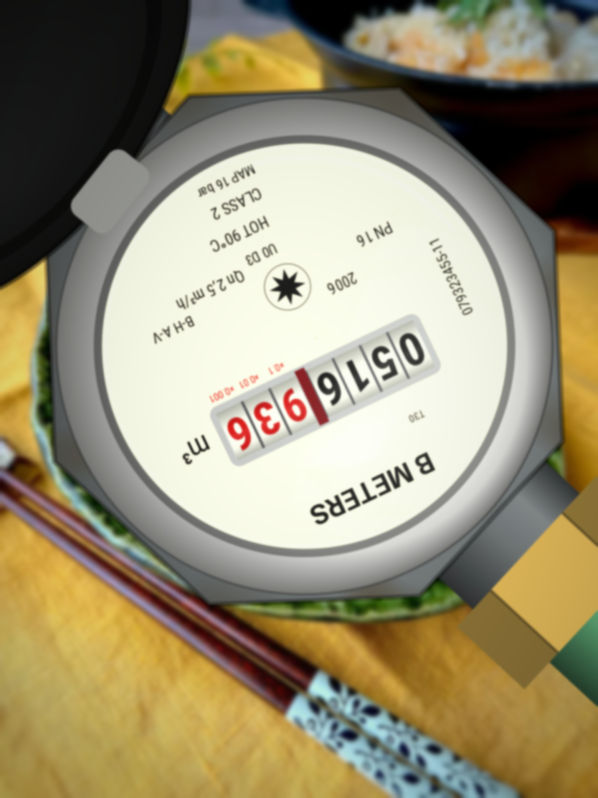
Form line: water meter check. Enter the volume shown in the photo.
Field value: 516.936 m³
